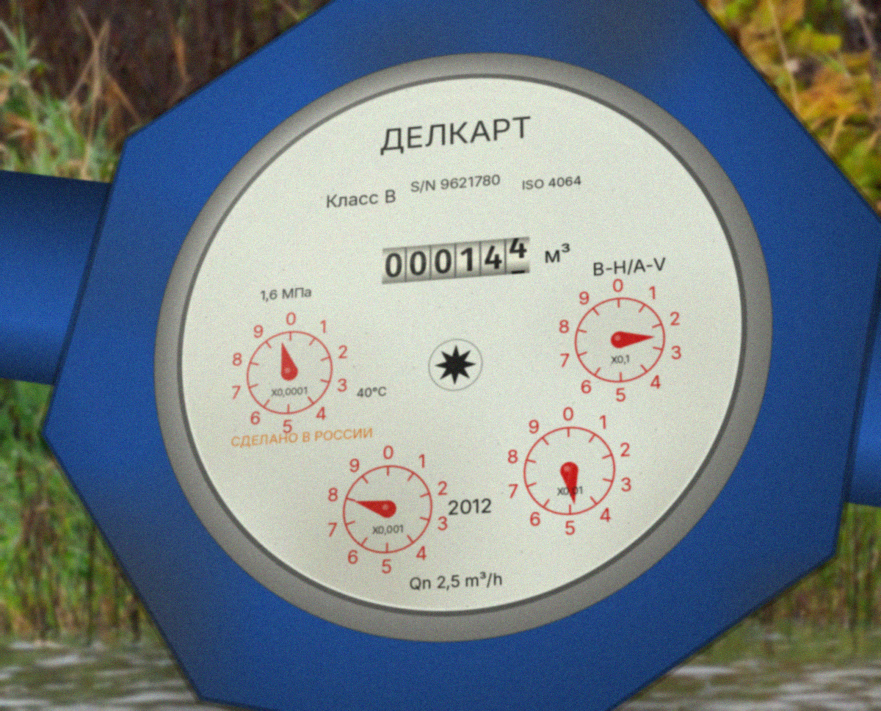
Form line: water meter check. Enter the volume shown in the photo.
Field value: 144.2479 m³
